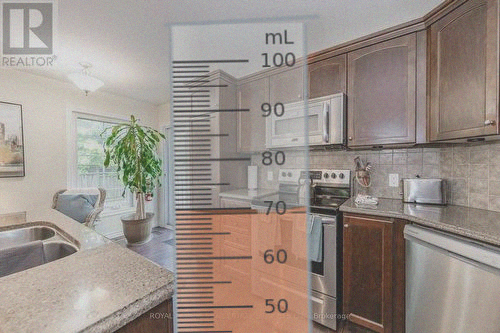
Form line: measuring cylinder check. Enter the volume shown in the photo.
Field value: 69 mL
